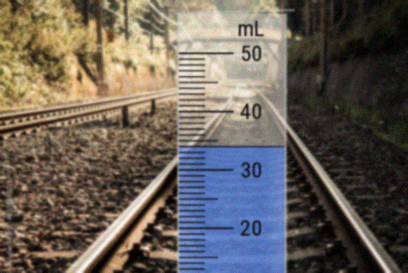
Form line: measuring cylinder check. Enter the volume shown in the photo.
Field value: 34 mL
